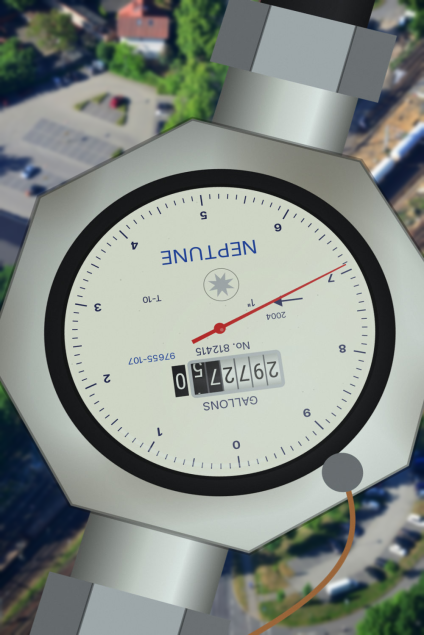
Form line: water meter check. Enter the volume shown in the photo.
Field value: 2972746.9 gal
